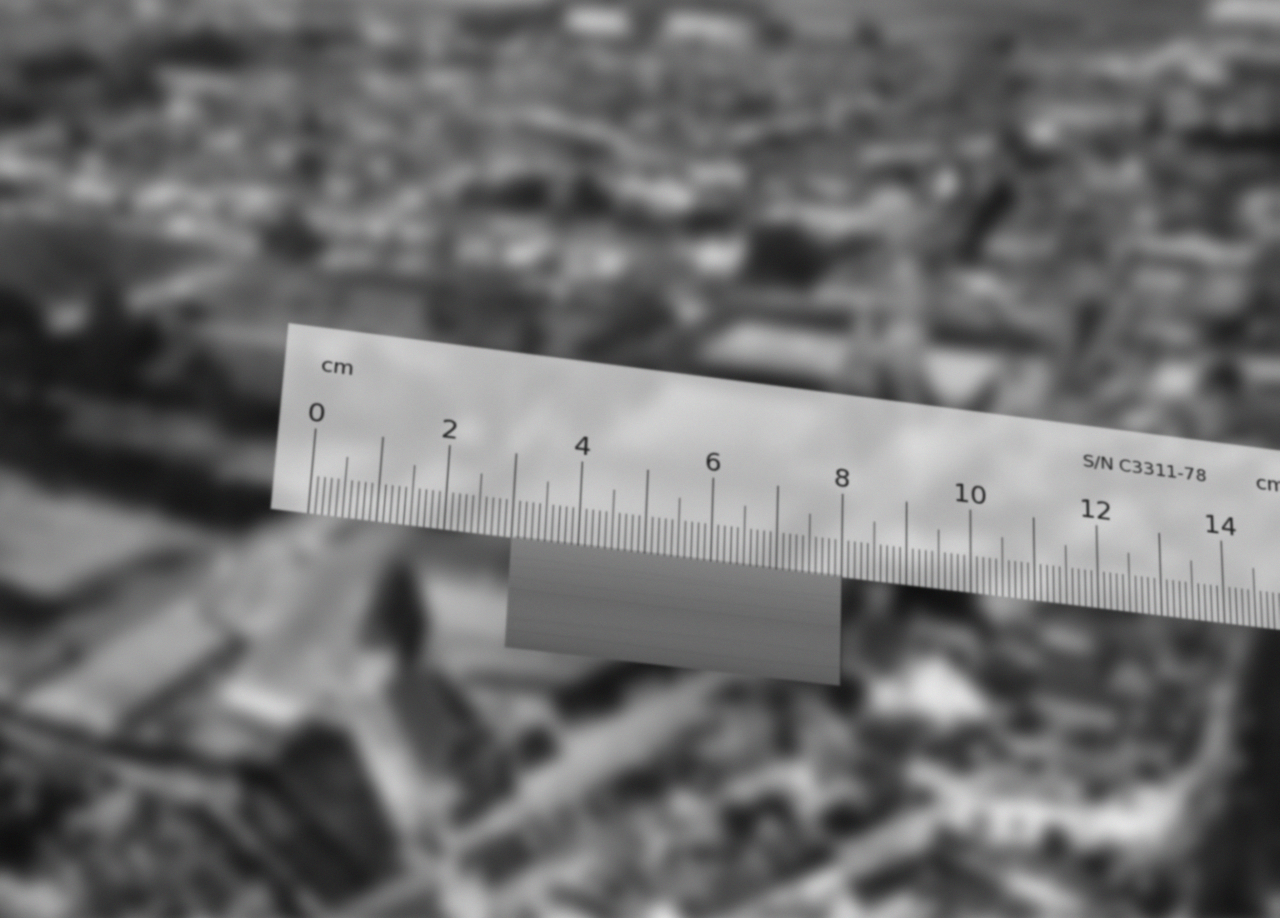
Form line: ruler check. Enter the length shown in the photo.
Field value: 5 cm
